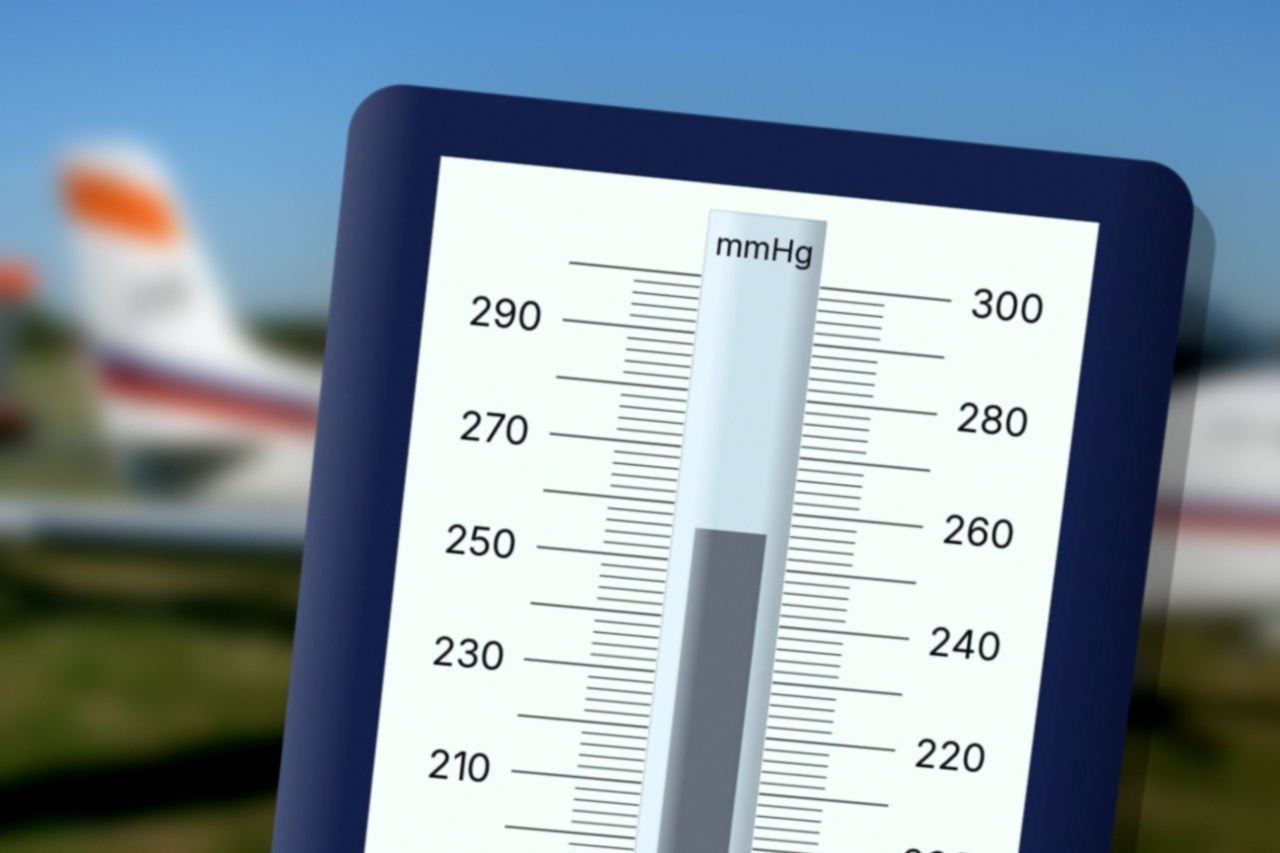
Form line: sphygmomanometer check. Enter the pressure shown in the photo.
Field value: 256 mmHg
